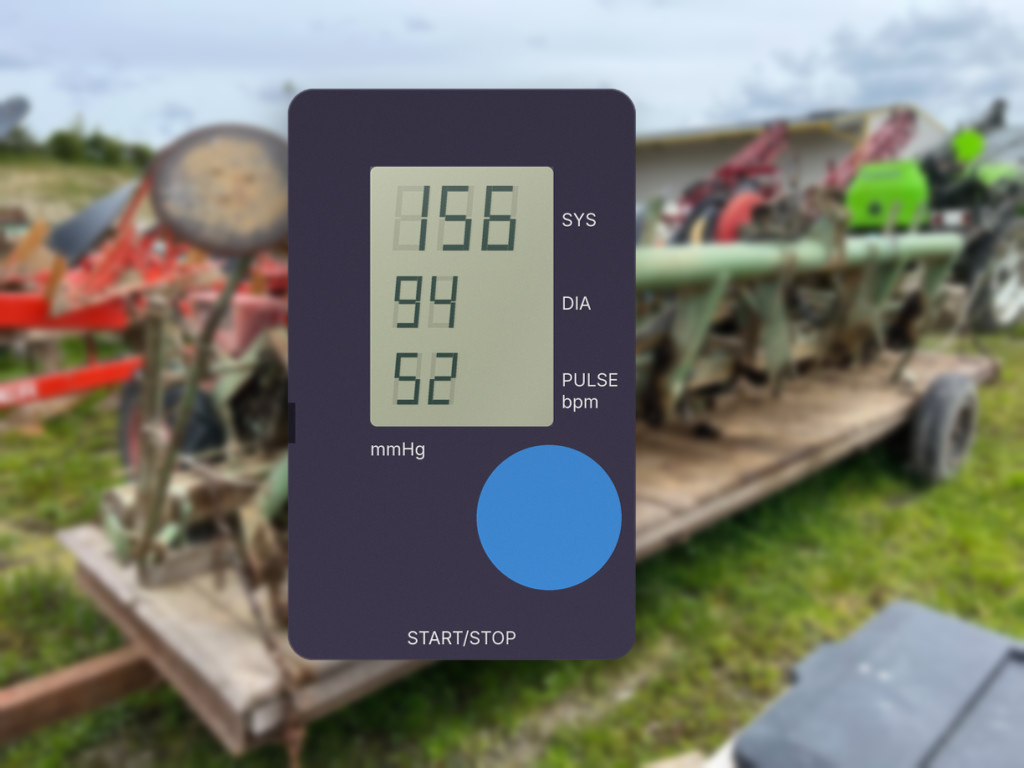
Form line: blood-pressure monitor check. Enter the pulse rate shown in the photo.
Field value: 52 bpm
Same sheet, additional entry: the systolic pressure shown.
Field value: 156 mmHg
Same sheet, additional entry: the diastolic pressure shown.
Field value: 94 mmHg
